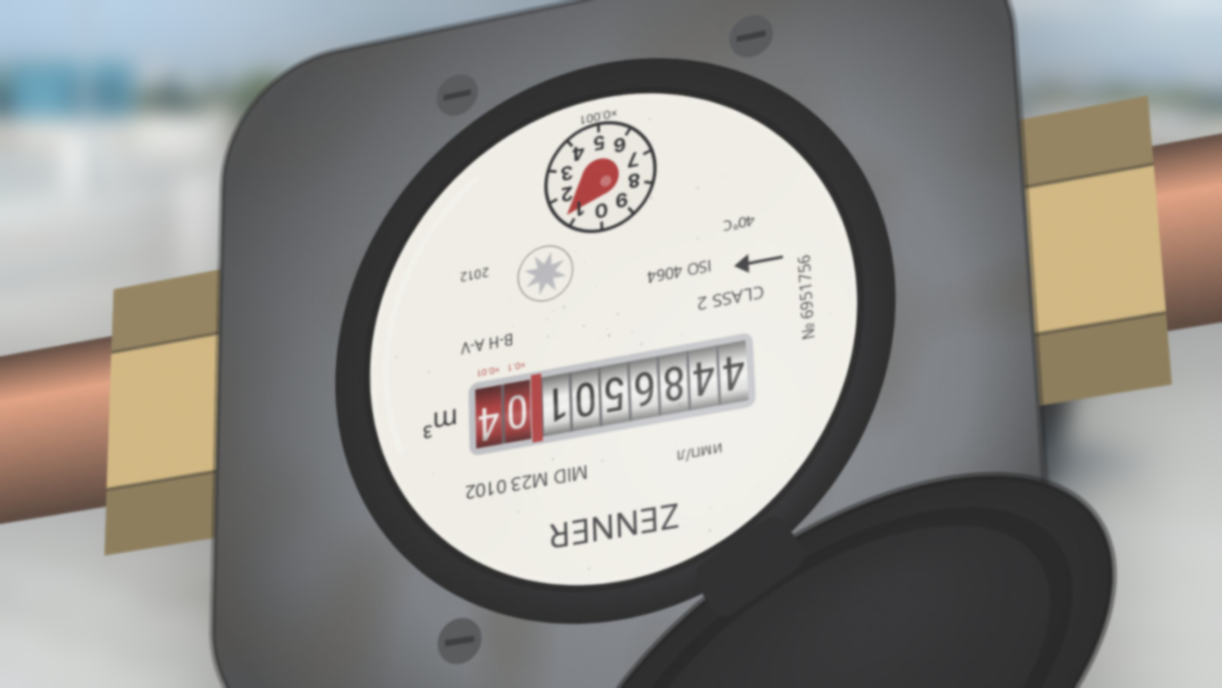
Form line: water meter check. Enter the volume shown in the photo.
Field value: 4486501.041 m³
